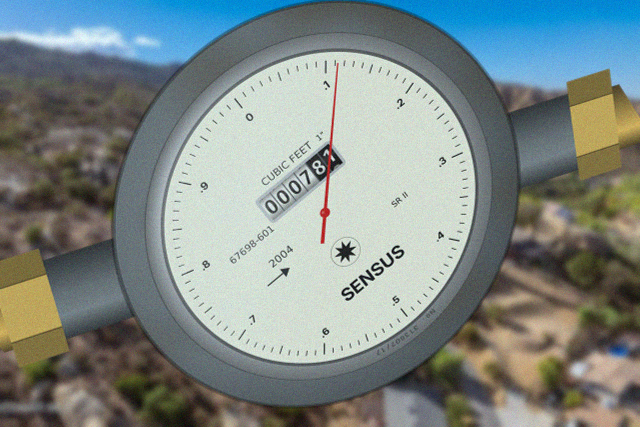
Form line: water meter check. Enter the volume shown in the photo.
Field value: 781.11 ft³
